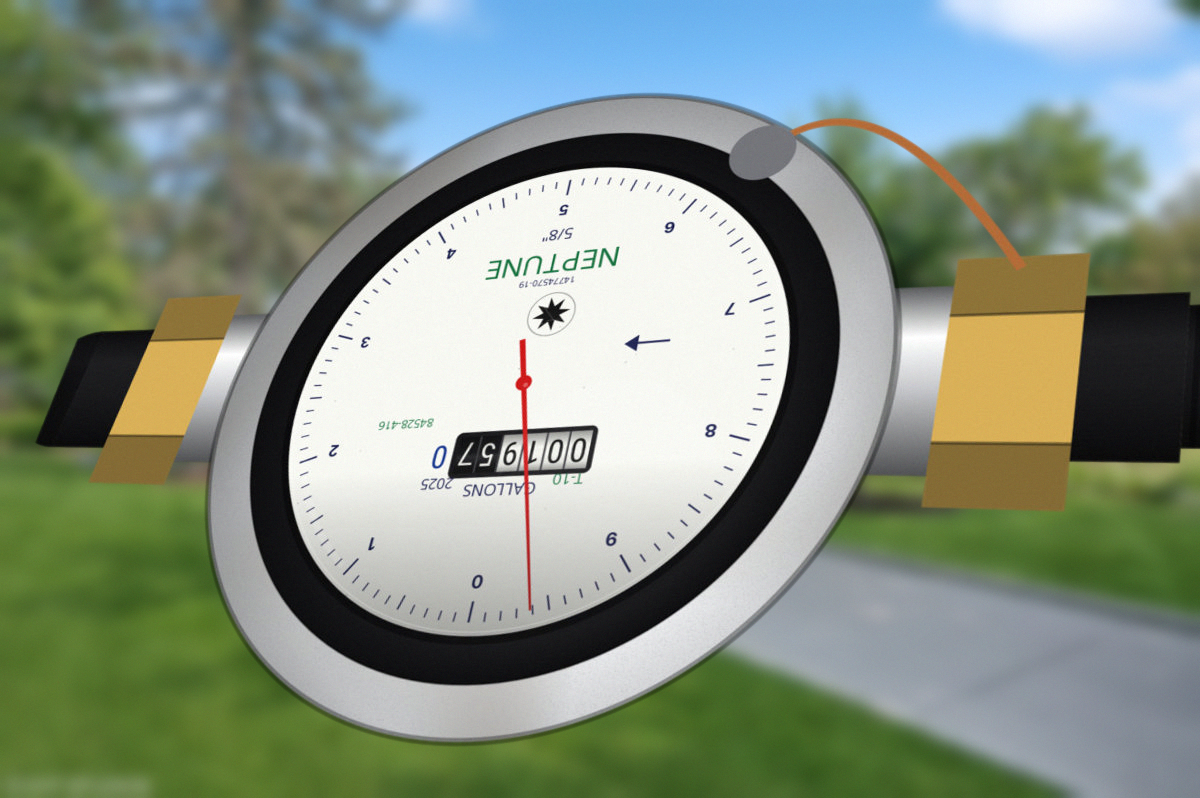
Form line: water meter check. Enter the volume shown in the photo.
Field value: 19569.6 gal
